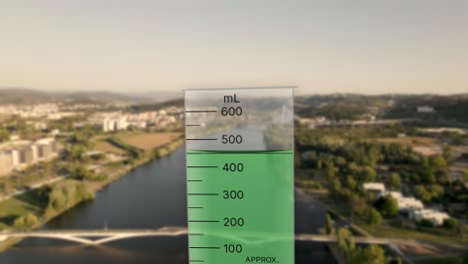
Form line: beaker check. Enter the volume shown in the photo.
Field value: 450 mL
